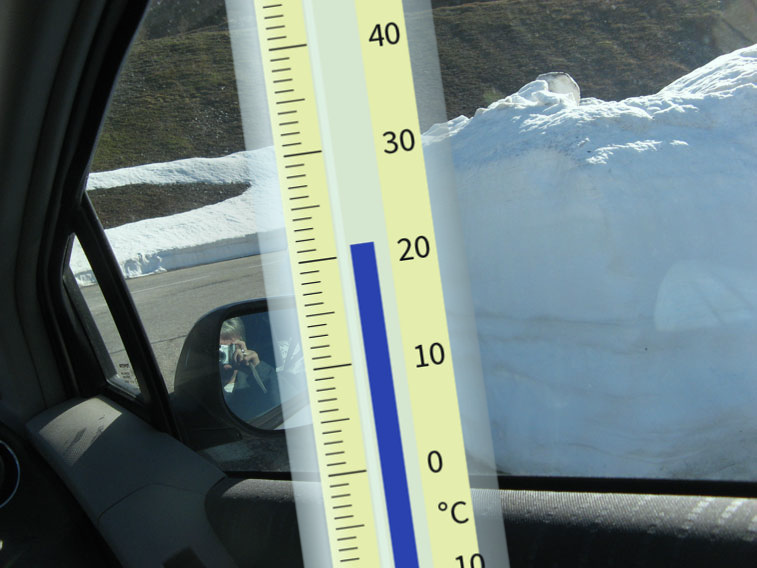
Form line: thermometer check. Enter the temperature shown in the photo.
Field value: 21 °C
